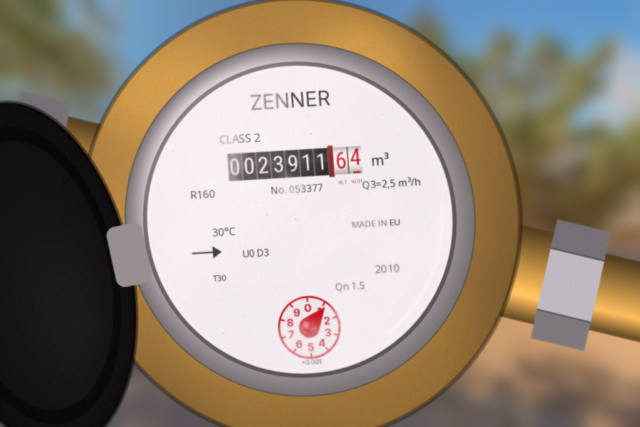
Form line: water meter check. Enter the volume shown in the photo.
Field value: 23911.641 m³
